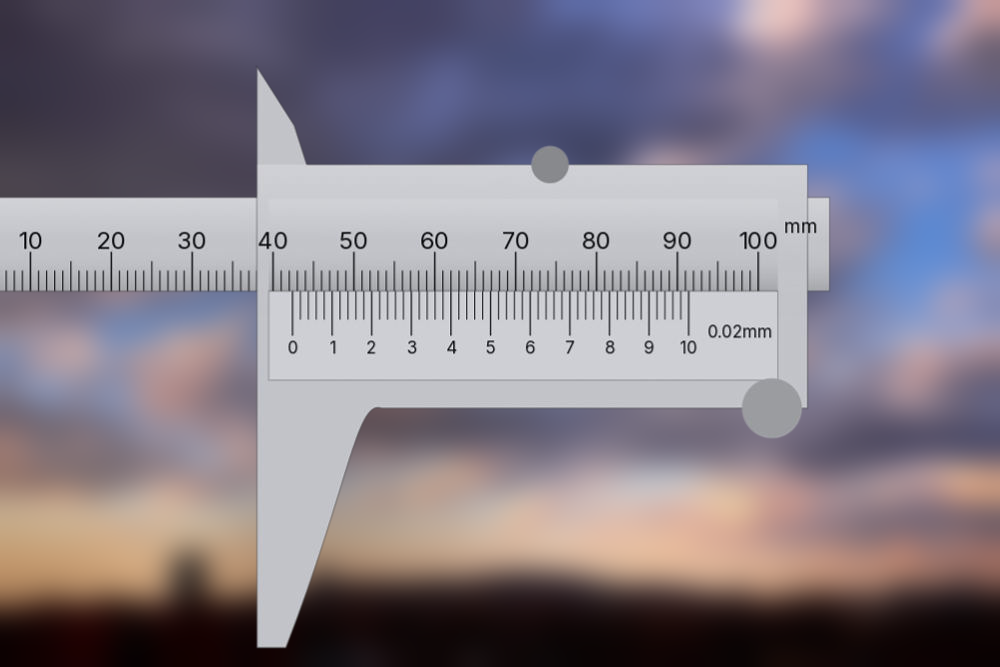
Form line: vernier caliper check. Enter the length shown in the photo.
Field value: 42.4 mm
